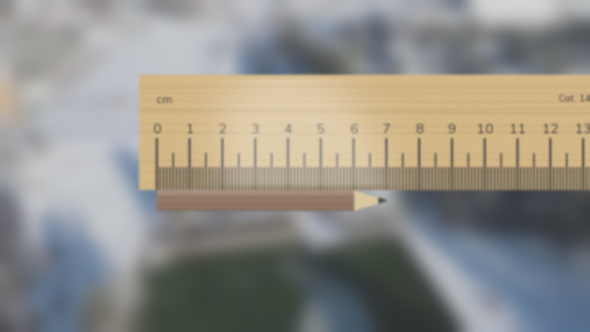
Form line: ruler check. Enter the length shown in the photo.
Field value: 7 cm
